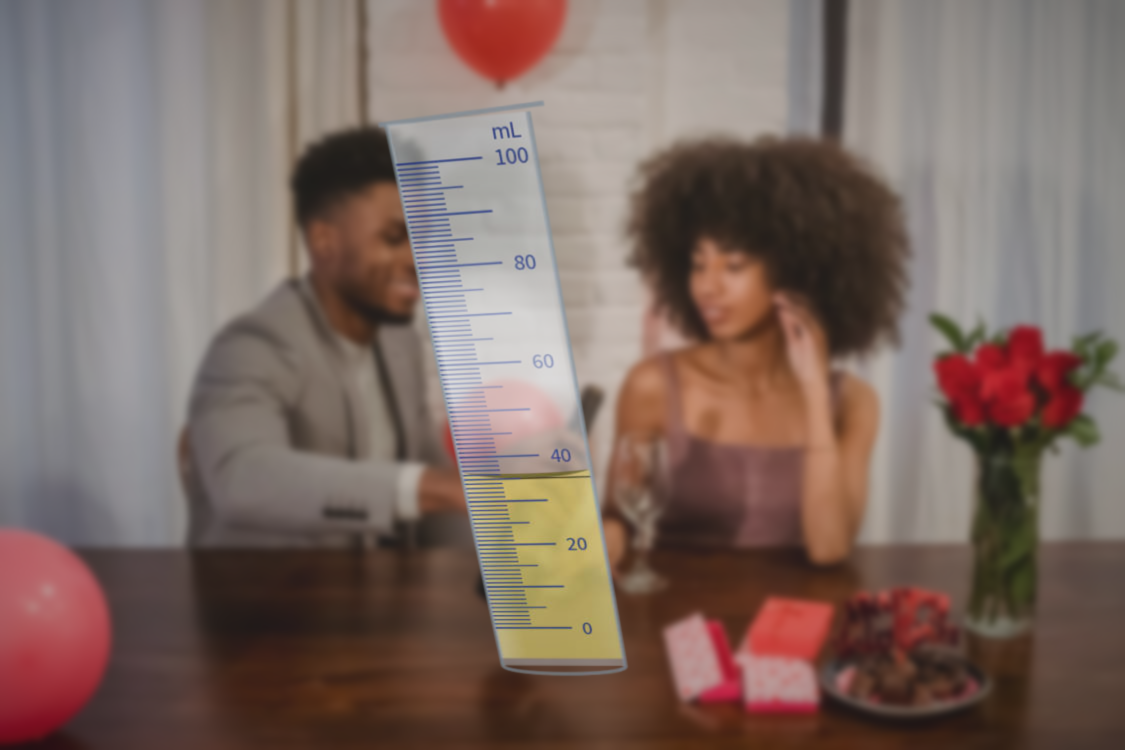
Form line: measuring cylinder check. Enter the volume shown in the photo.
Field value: 35 mL
